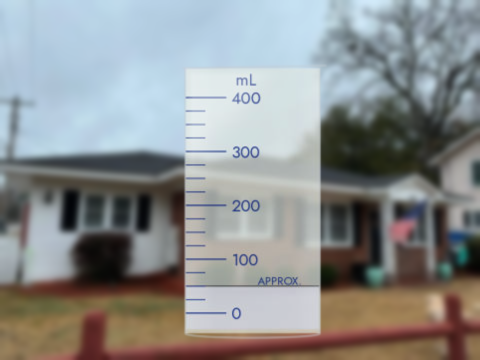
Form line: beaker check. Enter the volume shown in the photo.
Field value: 50 mL
